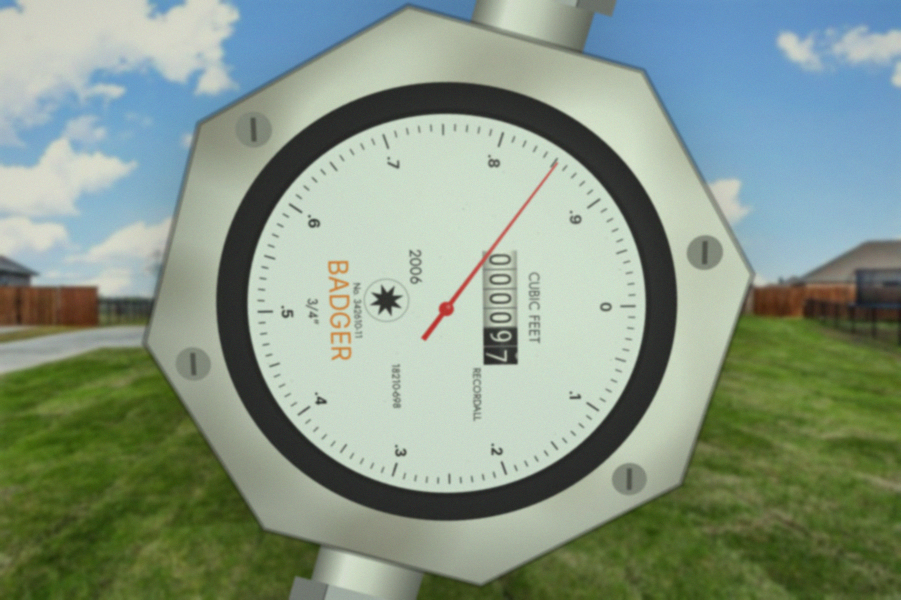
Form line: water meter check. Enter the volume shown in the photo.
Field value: 96.85 ft³
